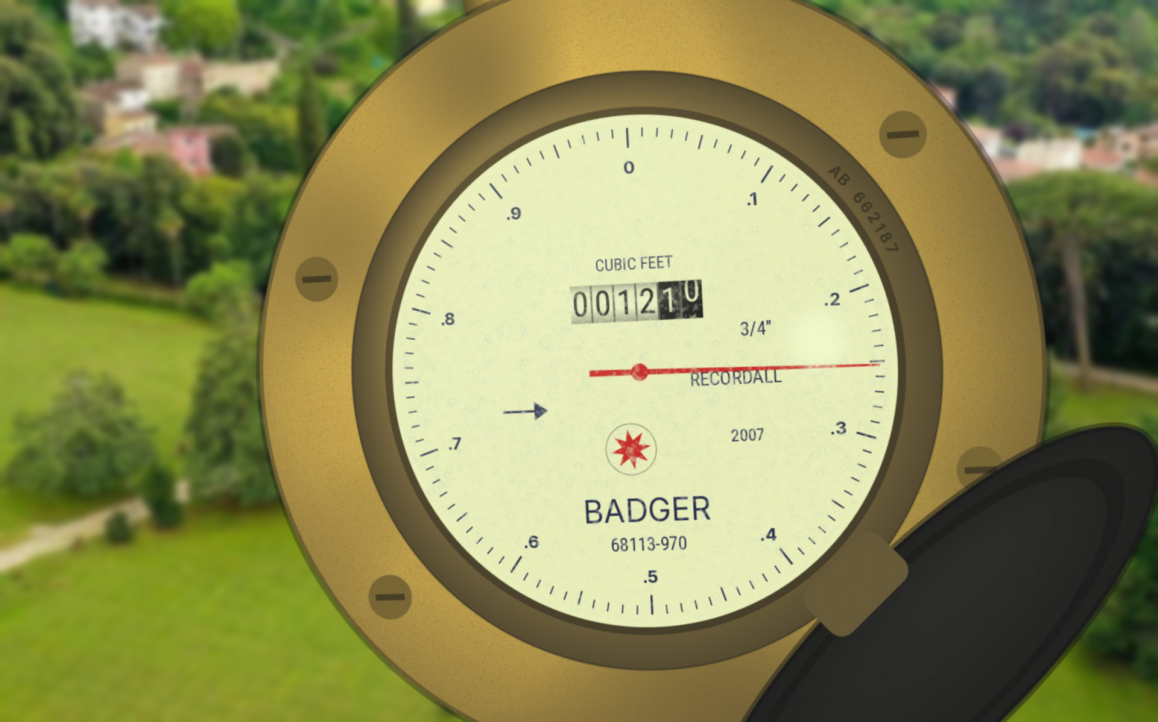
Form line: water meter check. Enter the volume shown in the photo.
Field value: 1210.25 ft³
